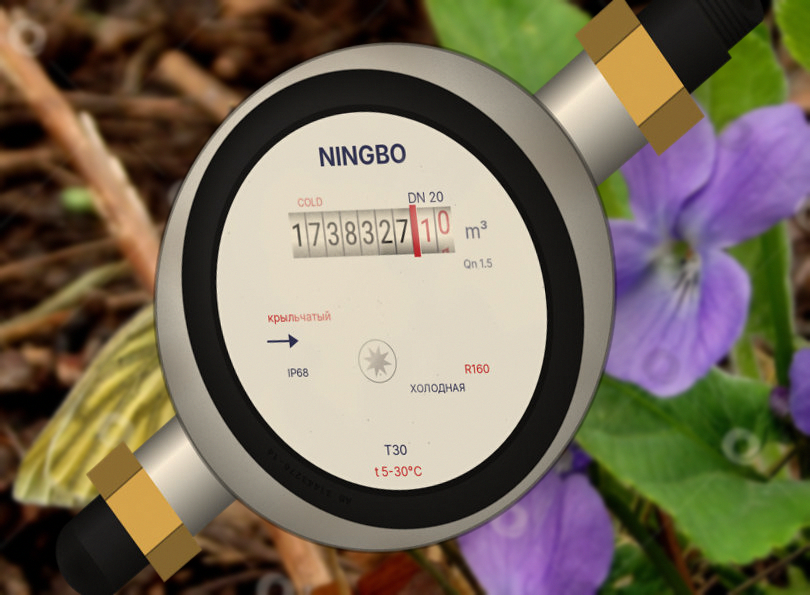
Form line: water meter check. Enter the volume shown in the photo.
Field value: 1738327.10 m³
